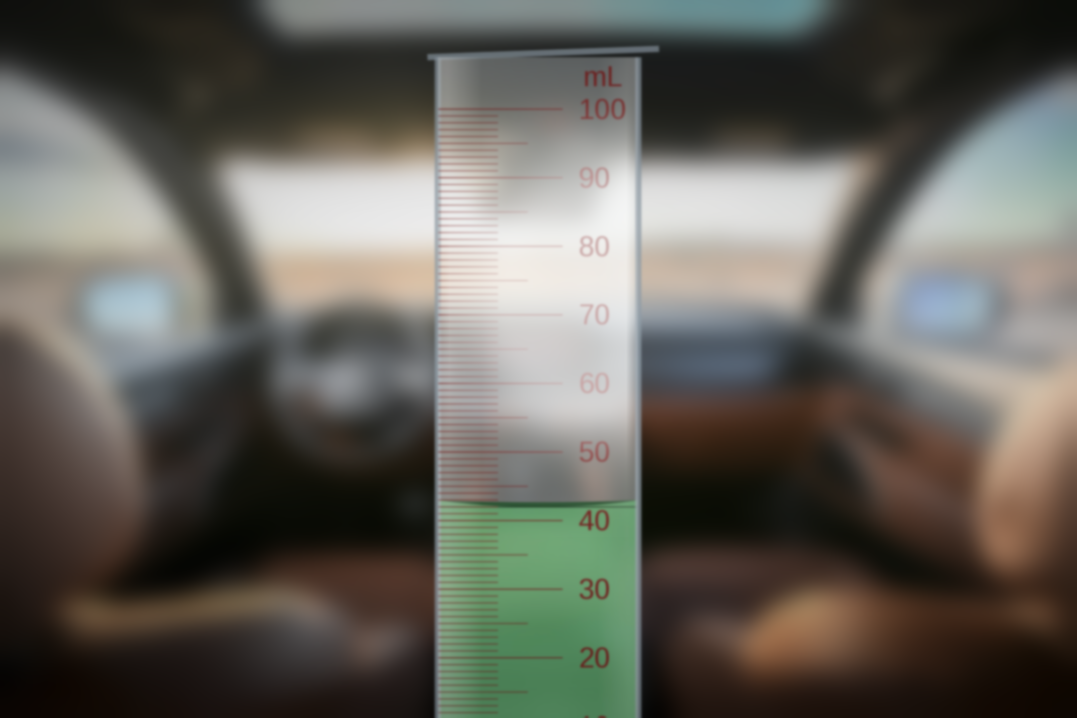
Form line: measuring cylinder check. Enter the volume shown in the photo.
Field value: 42 mL
